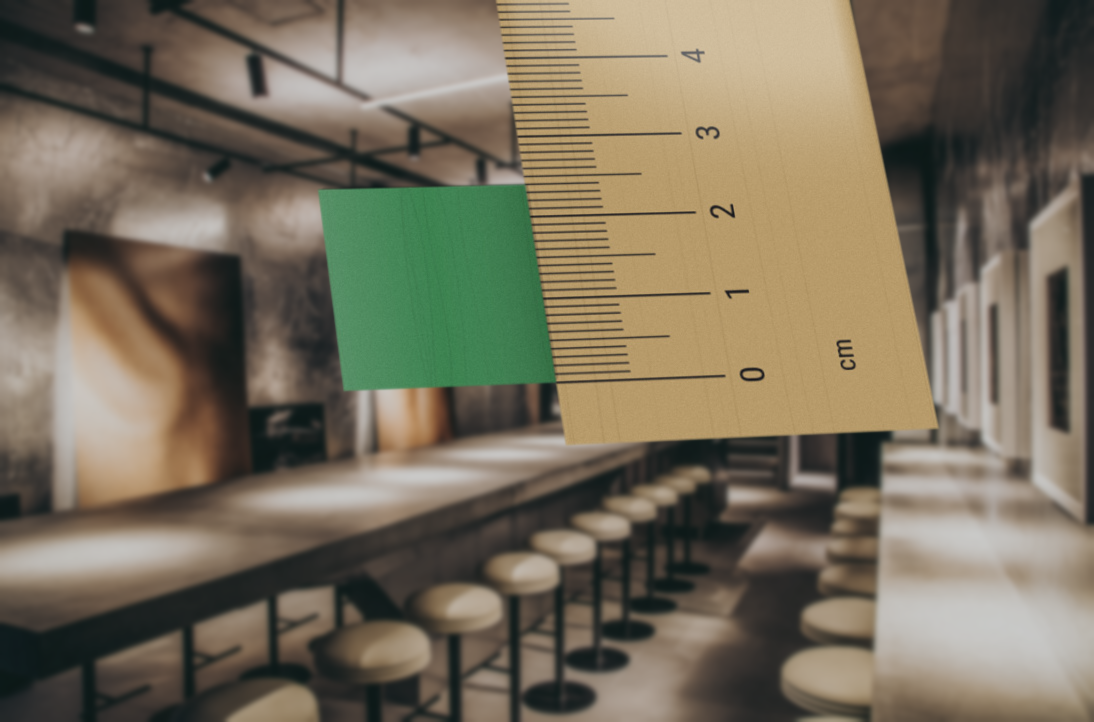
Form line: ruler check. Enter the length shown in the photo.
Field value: 2.4 cm
